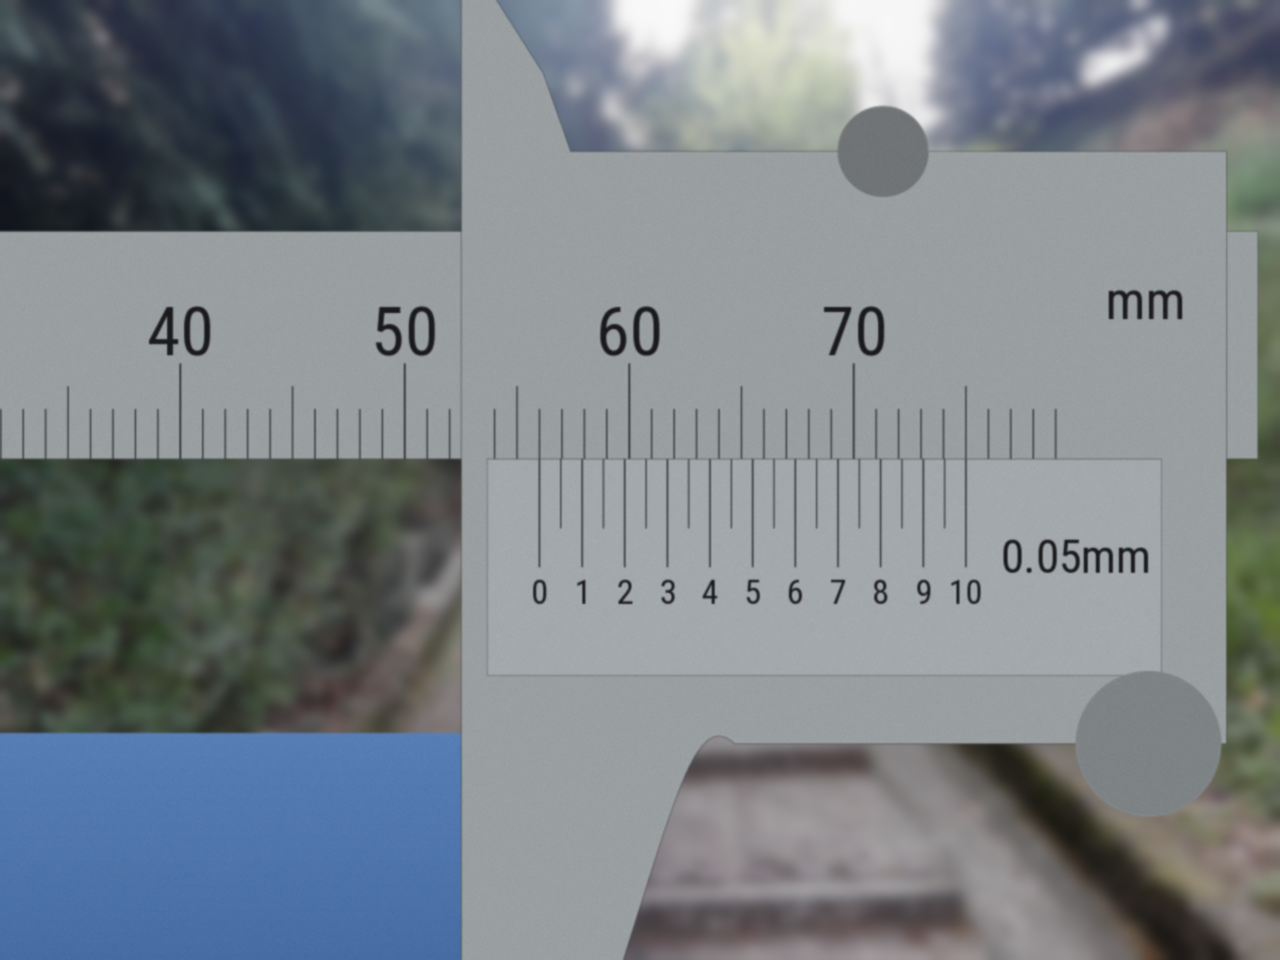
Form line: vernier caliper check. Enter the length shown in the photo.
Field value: 56.0 mm
